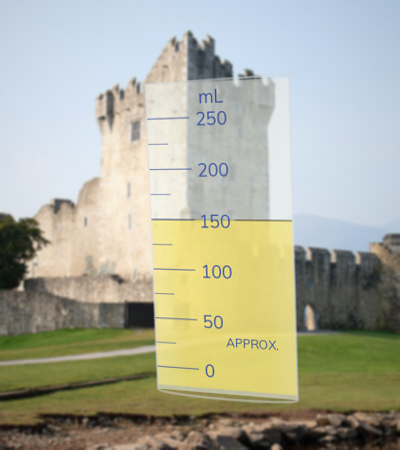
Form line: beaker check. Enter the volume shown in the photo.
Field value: 150 mL
